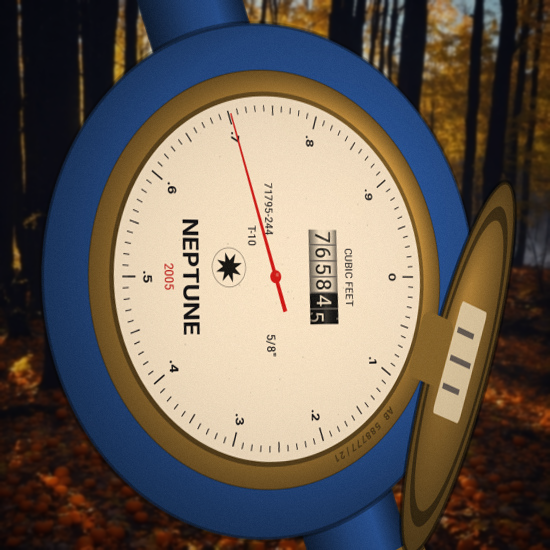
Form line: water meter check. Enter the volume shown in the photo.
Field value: 765844.70 ft³
